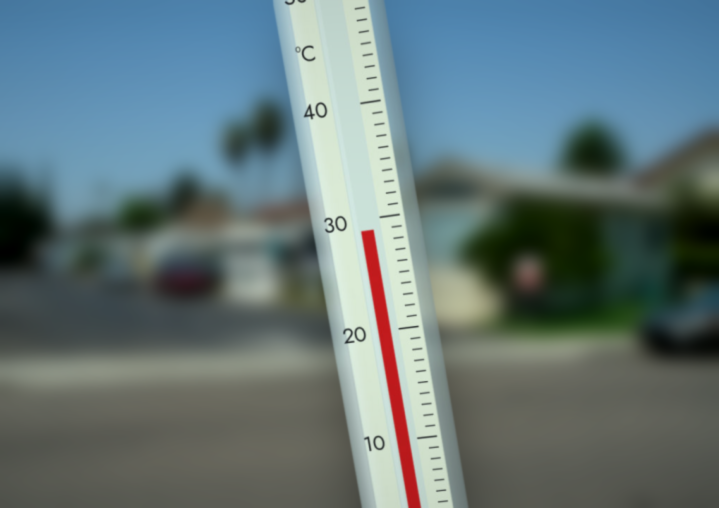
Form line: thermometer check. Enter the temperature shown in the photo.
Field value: 29 °C
